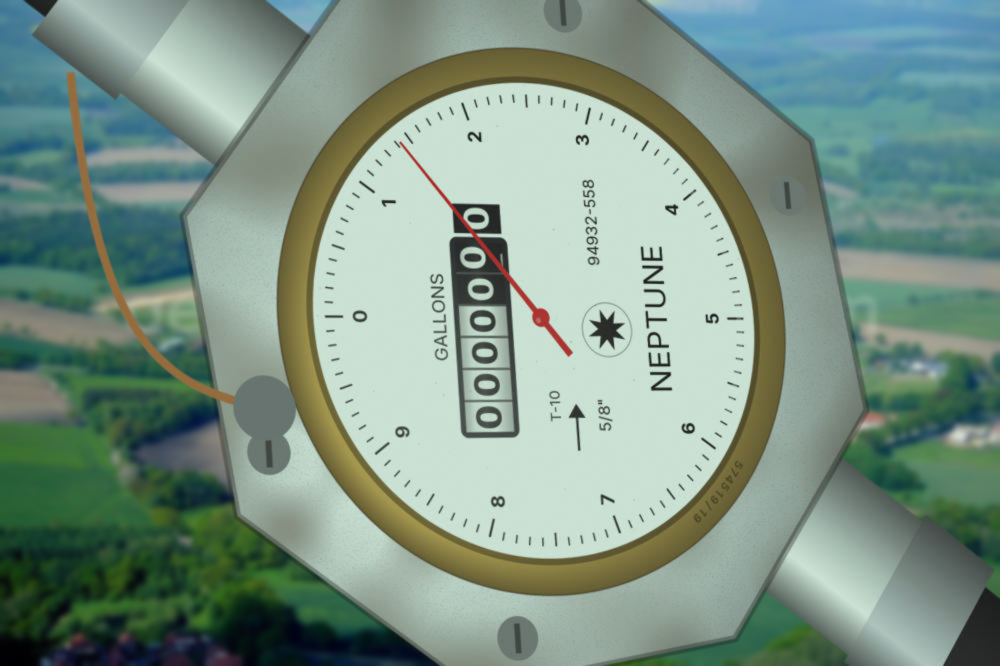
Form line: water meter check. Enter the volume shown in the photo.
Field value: 1.4 gal
